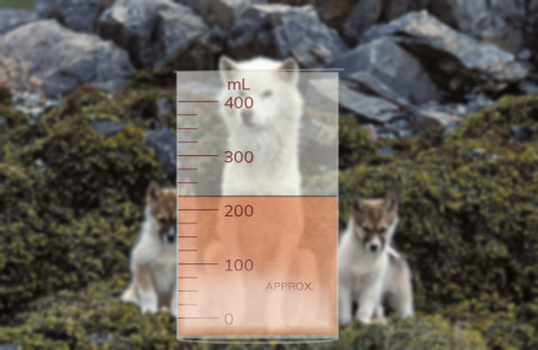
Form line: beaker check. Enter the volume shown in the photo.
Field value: 225 mL
